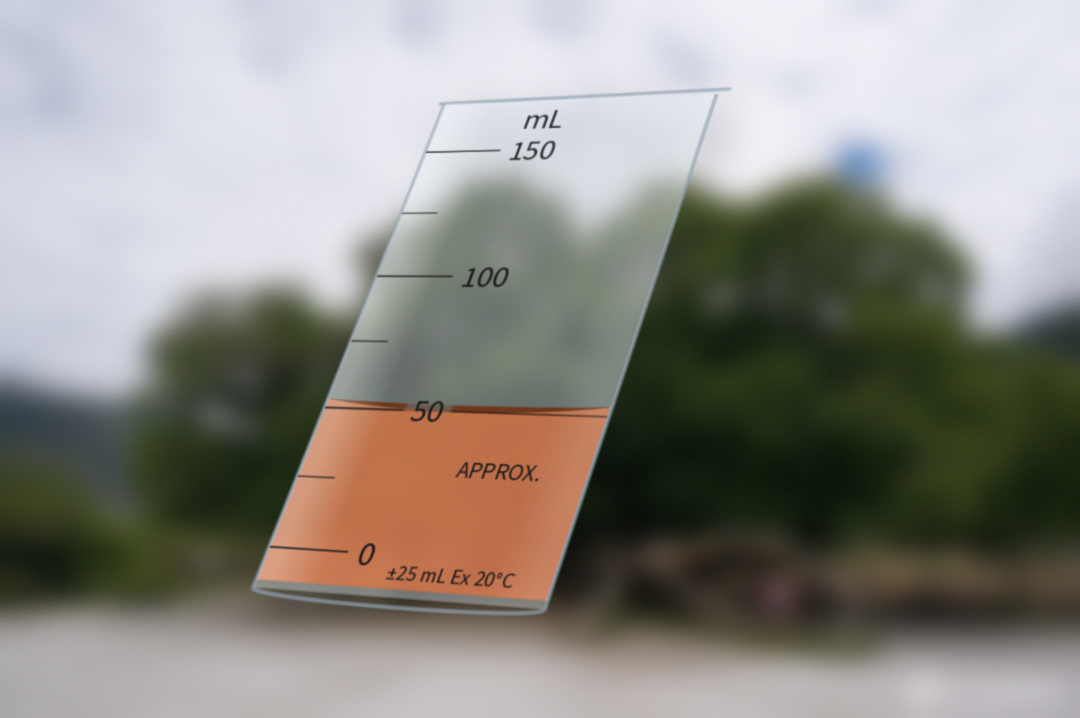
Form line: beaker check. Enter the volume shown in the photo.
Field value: 50 mL
